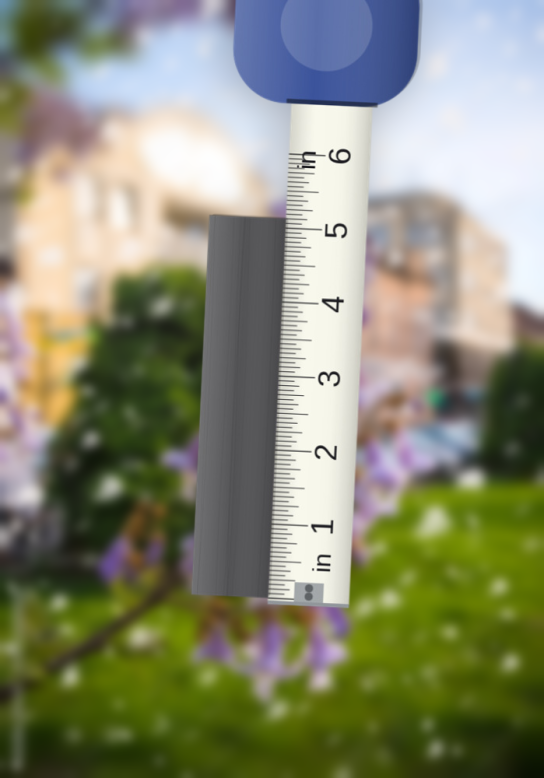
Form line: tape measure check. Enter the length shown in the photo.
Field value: 5.125 in
